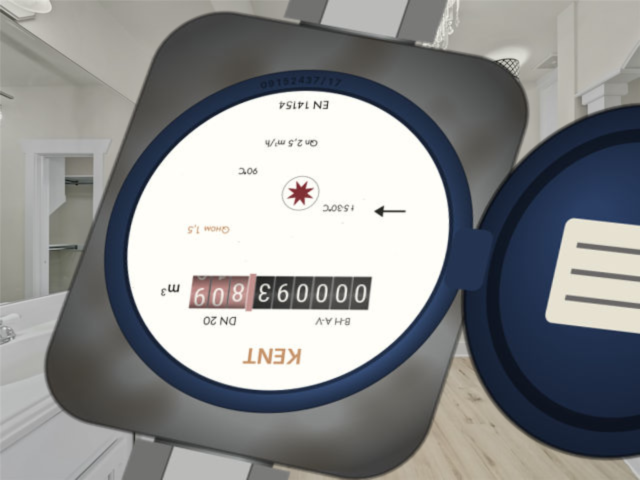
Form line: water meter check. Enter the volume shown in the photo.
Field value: 93.809 m³
